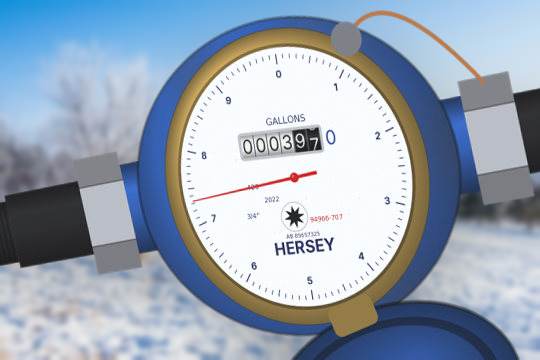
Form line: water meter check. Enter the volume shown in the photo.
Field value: 3967.3 gal
